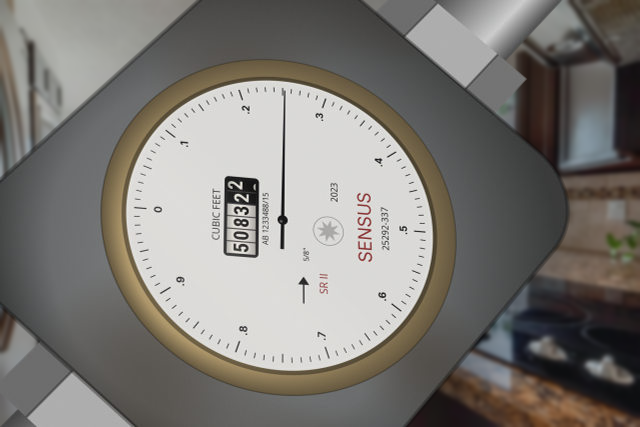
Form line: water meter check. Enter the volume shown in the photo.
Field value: 508322.25 ft³
